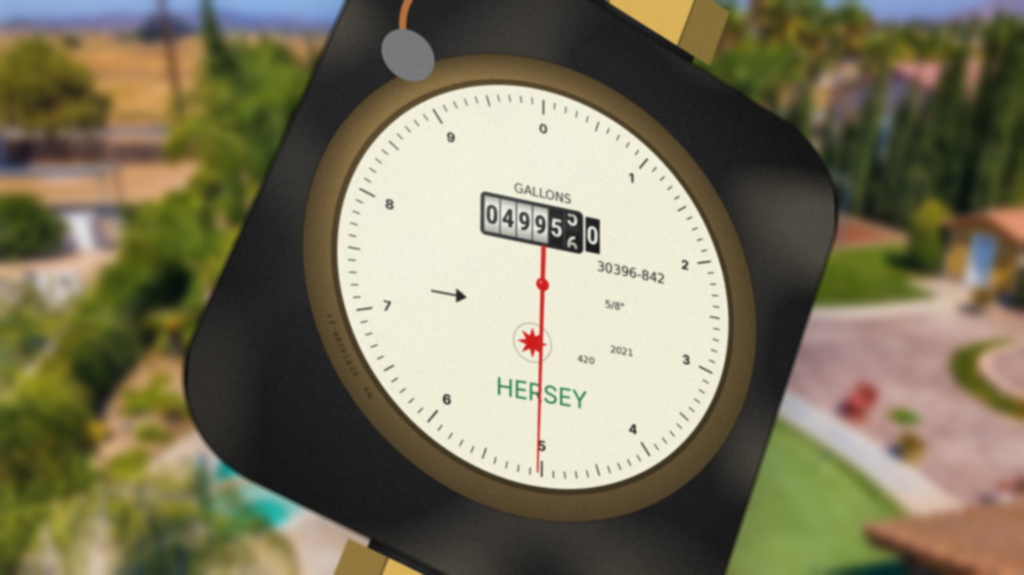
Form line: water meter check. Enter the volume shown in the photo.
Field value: 499555.0 gal
